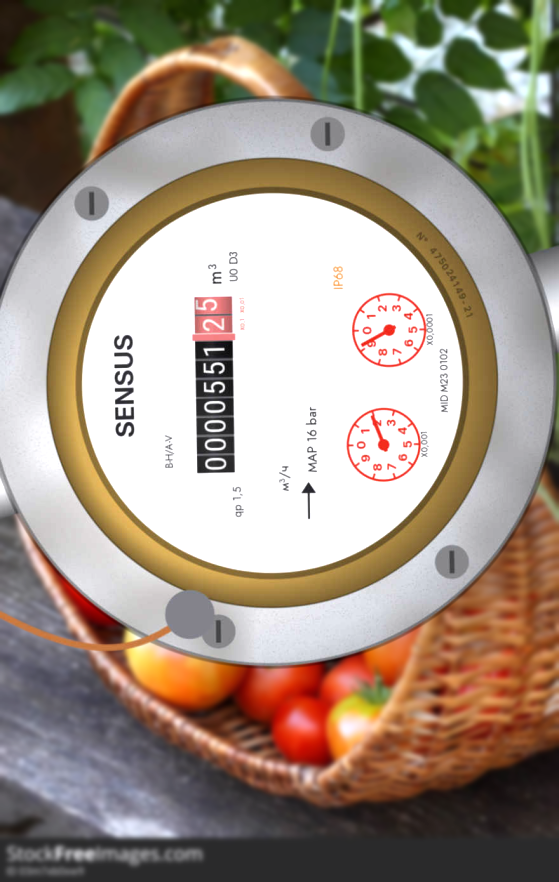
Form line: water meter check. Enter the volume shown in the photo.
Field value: 551.2519 m³
